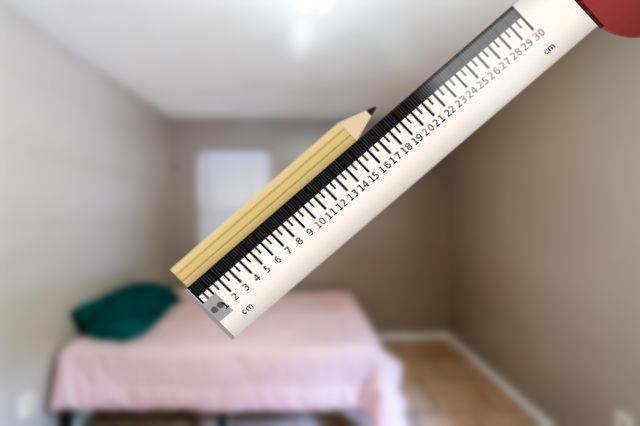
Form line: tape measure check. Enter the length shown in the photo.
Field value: 18.5 cm
